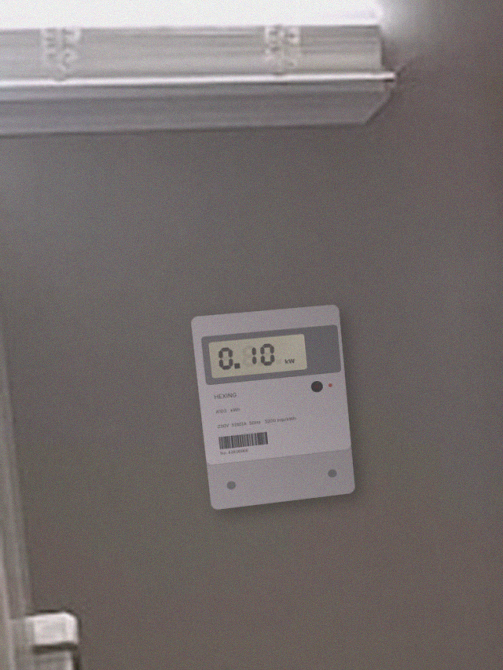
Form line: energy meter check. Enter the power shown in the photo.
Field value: 0.10 kW
